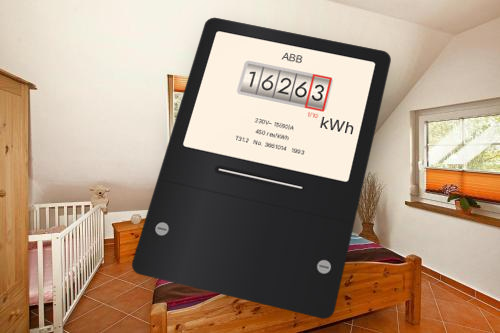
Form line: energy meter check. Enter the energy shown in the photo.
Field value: 1626.3 kWh
